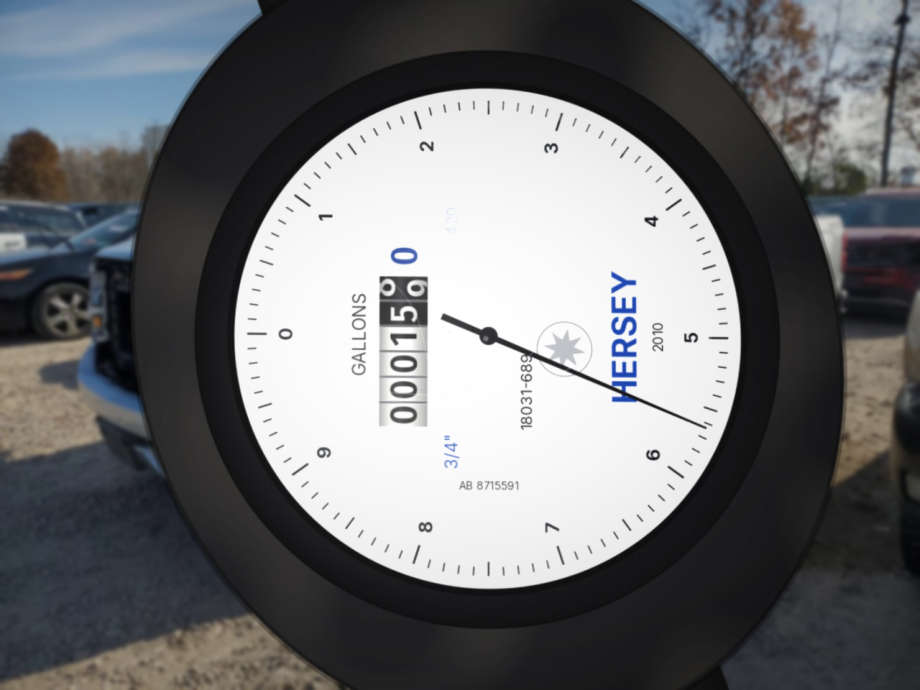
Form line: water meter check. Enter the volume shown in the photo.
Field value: 1585.6 gal
